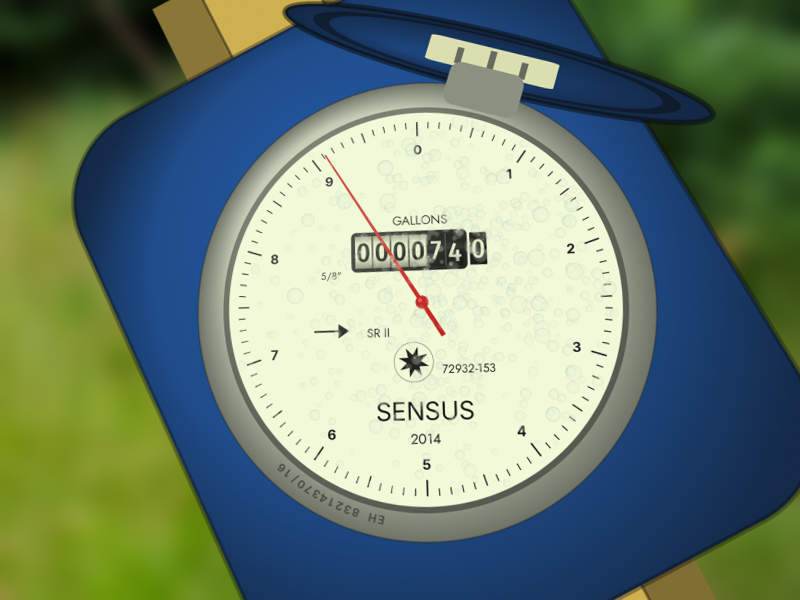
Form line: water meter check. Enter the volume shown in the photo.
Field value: 739.1 gal
